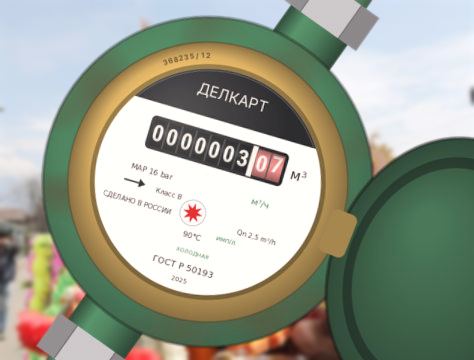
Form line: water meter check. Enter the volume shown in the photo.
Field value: 3.07 m³
